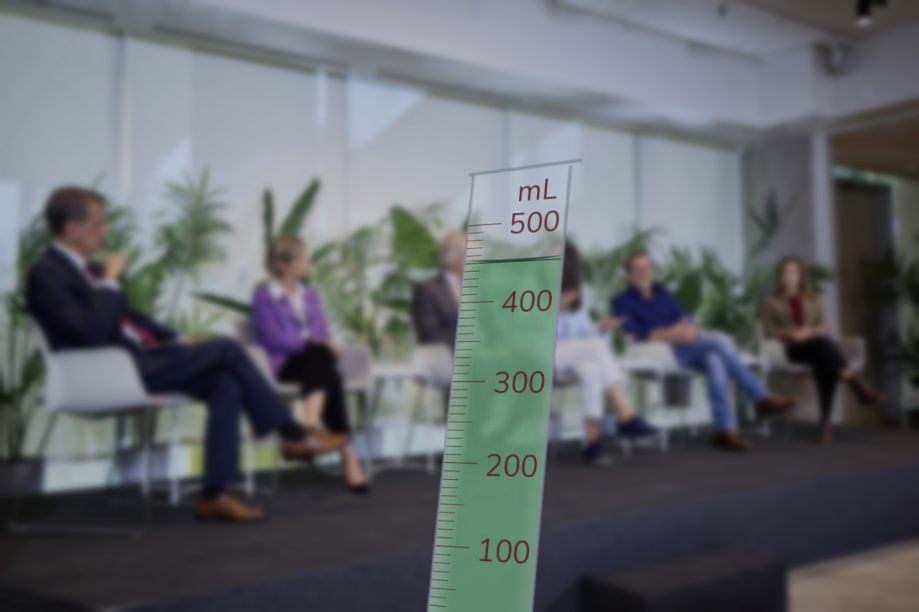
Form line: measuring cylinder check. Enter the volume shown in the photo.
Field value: 450 mL
